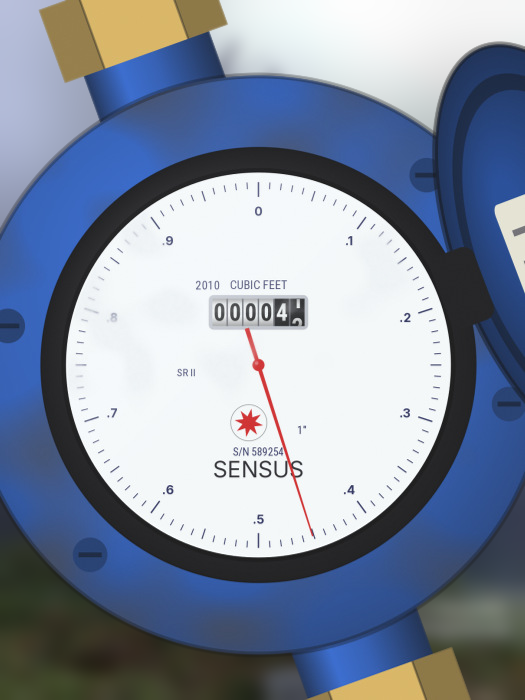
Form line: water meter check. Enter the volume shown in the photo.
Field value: 41.45 ft³
